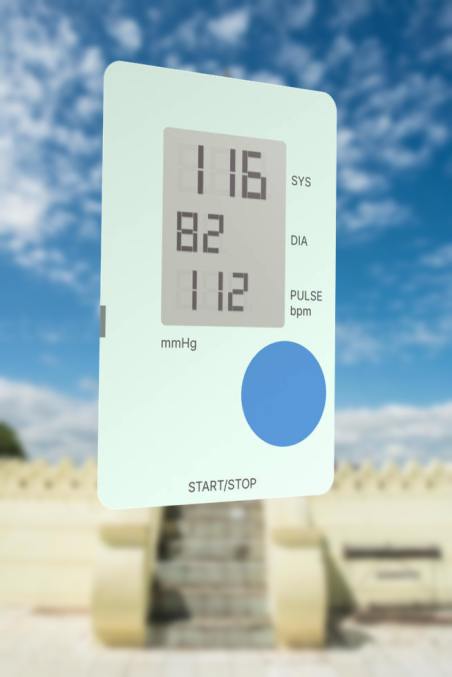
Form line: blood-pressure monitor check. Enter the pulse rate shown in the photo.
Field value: 112 bpm
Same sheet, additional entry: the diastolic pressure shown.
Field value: 82 mmHg
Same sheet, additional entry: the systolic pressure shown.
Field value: 116 mmHg
